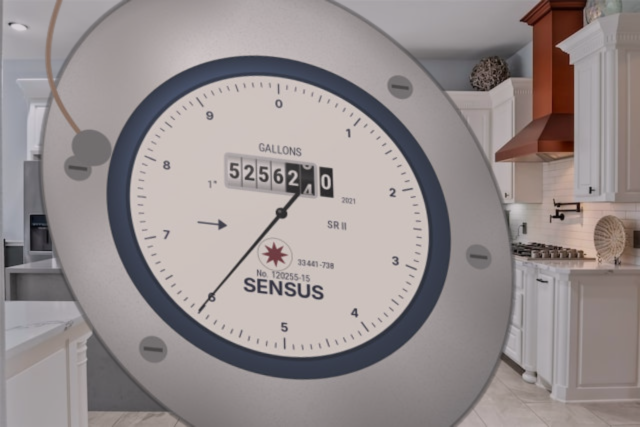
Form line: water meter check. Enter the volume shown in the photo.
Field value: 5256236.0 gal
